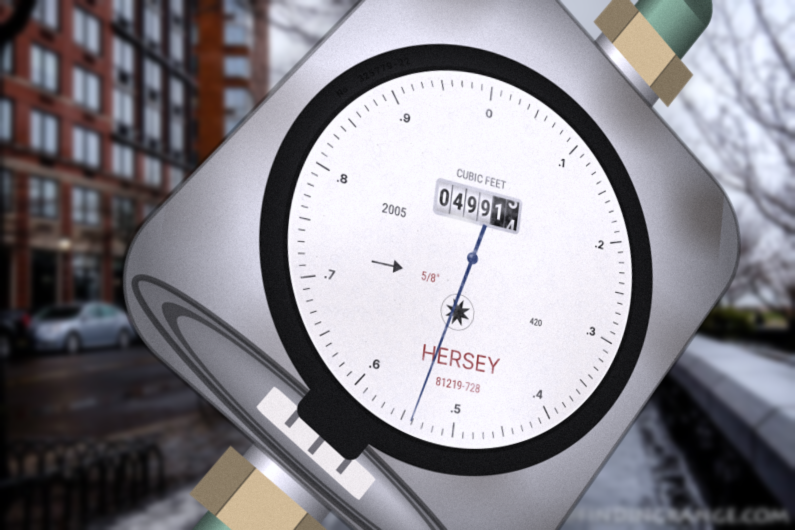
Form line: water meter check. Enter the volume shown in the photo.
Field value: 49913.54 ft³
